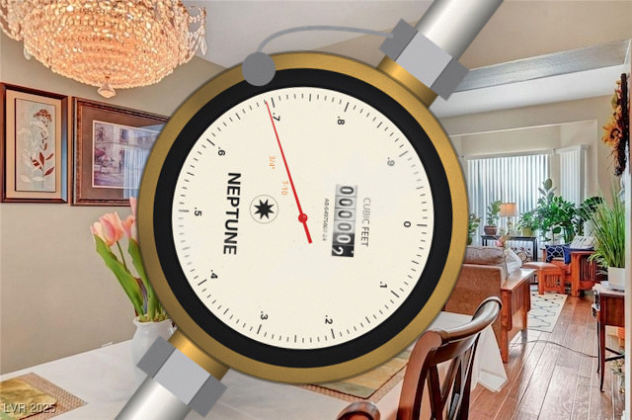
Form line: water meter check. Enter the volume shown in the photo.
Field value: 1.69 ft³
